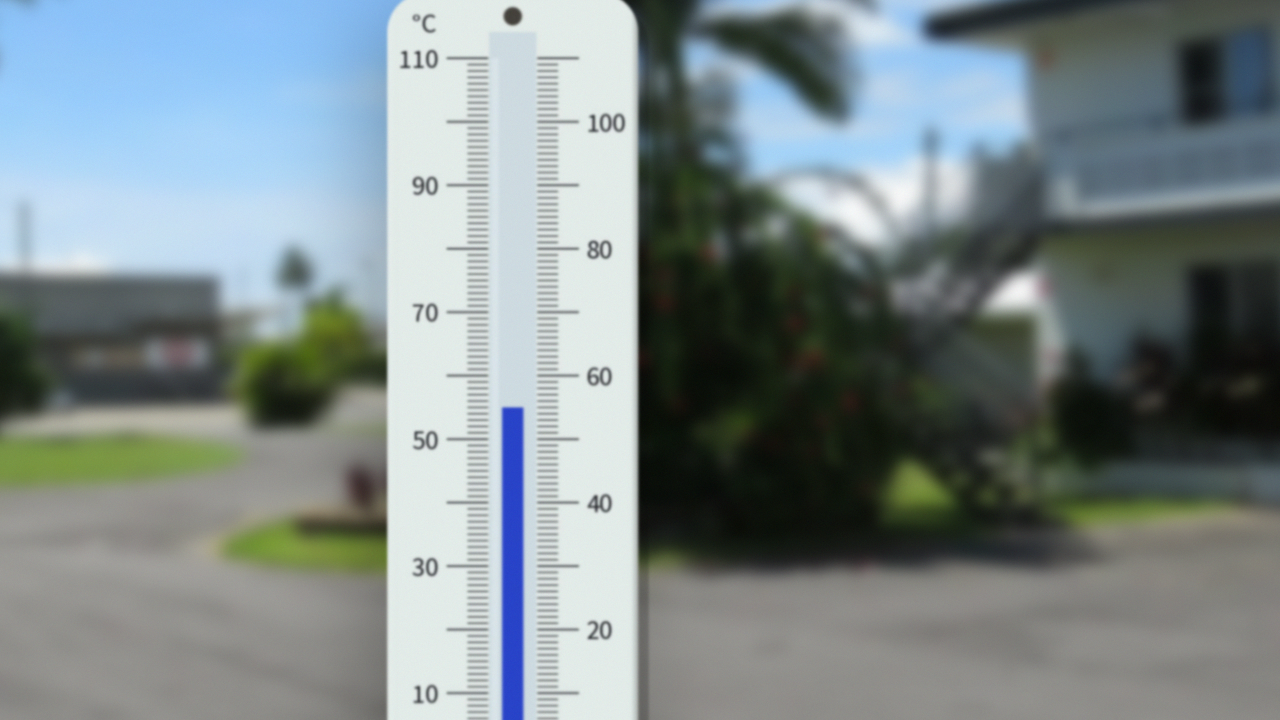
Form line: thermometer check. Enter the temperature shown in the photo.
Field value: 55 °C
